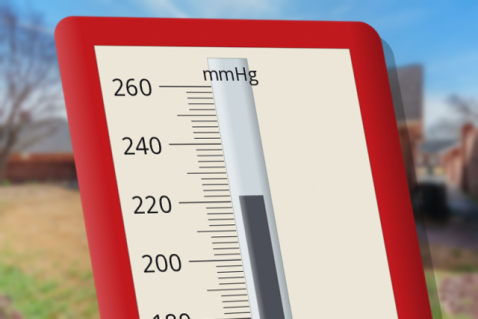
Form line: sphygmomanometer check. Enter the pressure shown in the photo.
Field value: 222 mmHg
